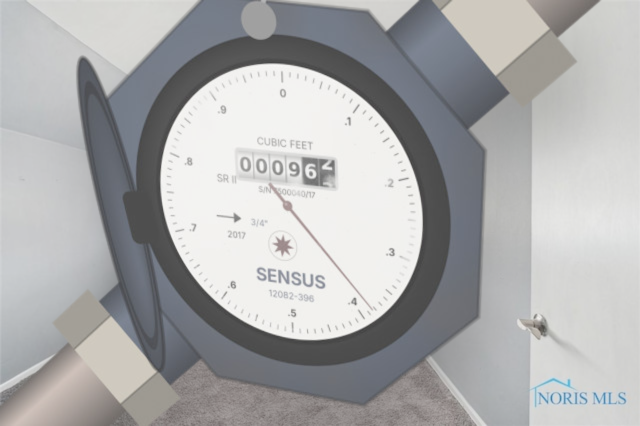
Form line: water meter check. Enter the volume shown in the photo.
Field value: 962.38 ft³
